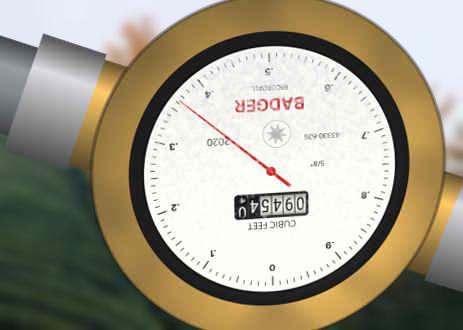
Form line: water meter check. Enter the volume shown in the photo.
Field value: 94540.36 ft³
